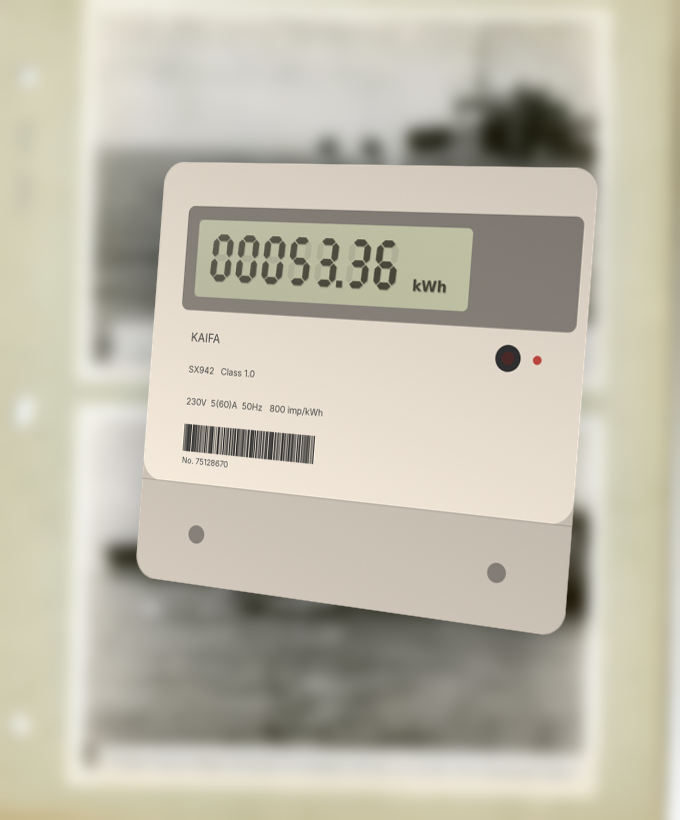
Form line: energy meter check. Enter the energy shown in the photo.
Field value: 53.36 kWh
